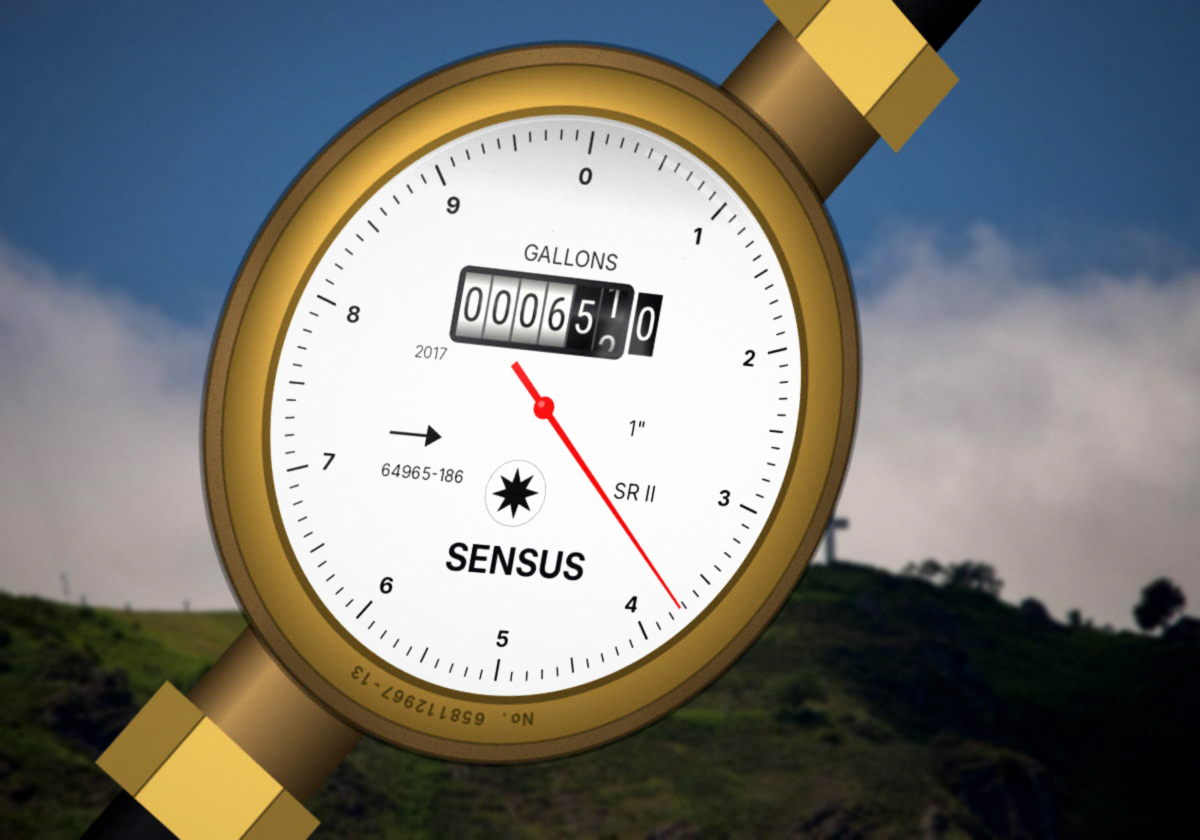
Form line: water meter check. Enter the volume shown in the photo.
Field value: 6513.7 gal
